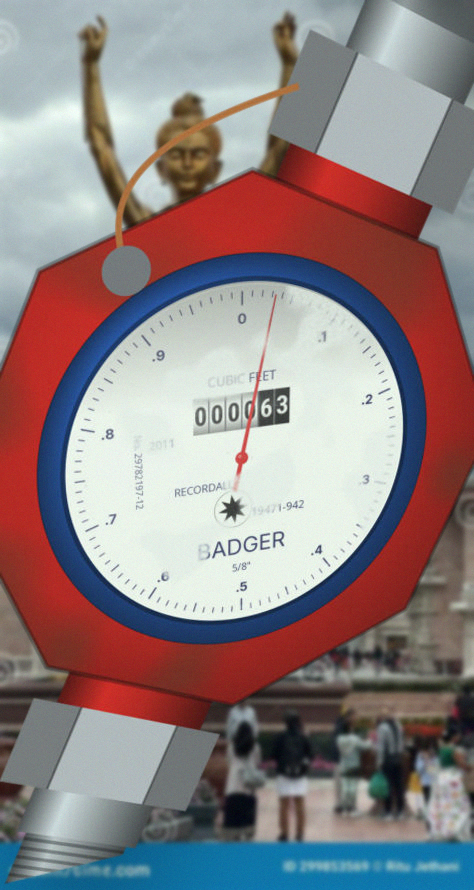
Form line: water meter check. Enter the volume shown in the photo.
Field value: 63.03 ft³
